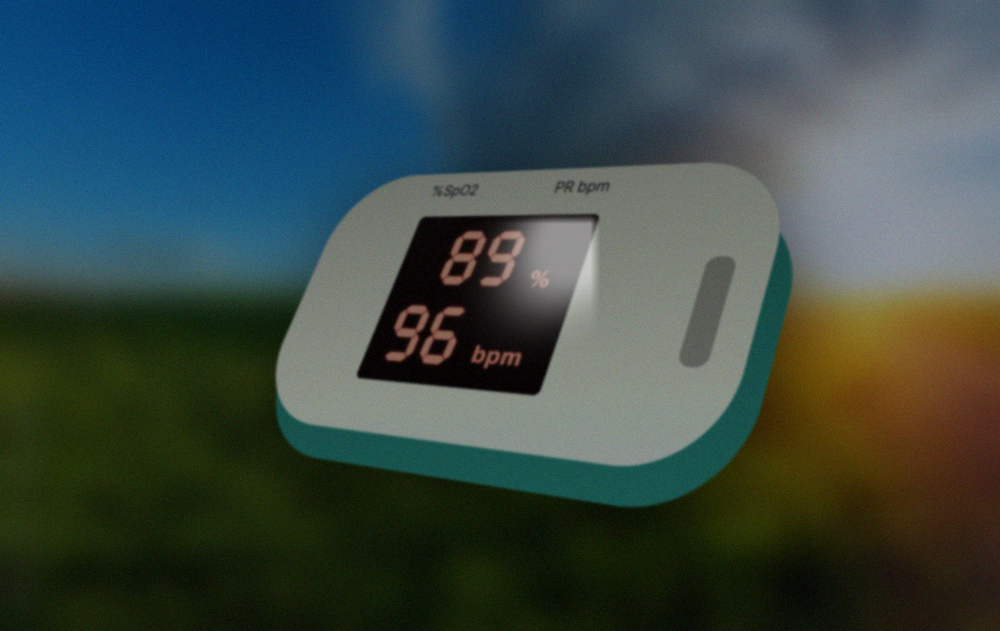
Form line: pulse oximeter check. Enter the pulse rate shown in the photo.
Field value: 96 bpm
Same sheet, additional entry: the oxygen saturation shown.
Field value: 89 %
